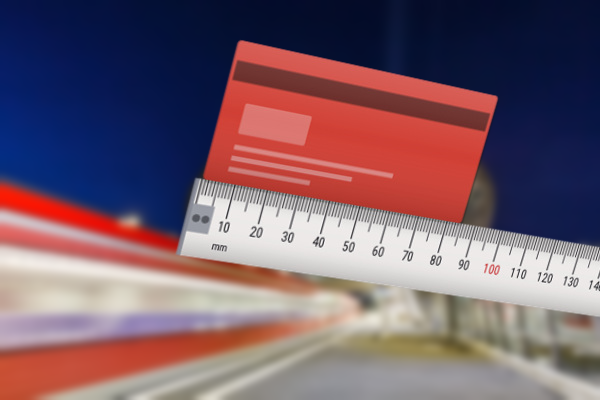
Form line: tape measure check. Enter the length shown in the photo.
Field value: 85 mm
